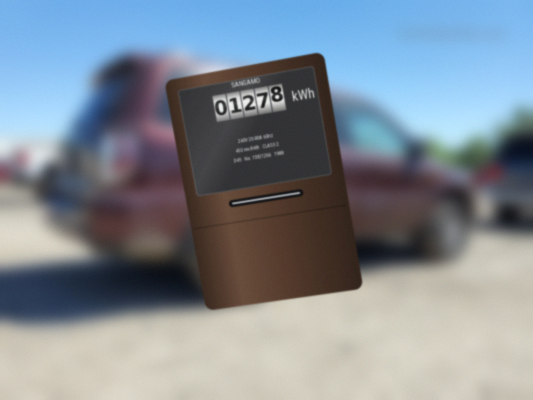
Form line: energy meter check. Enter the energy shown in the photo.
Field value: 1278 kWh
